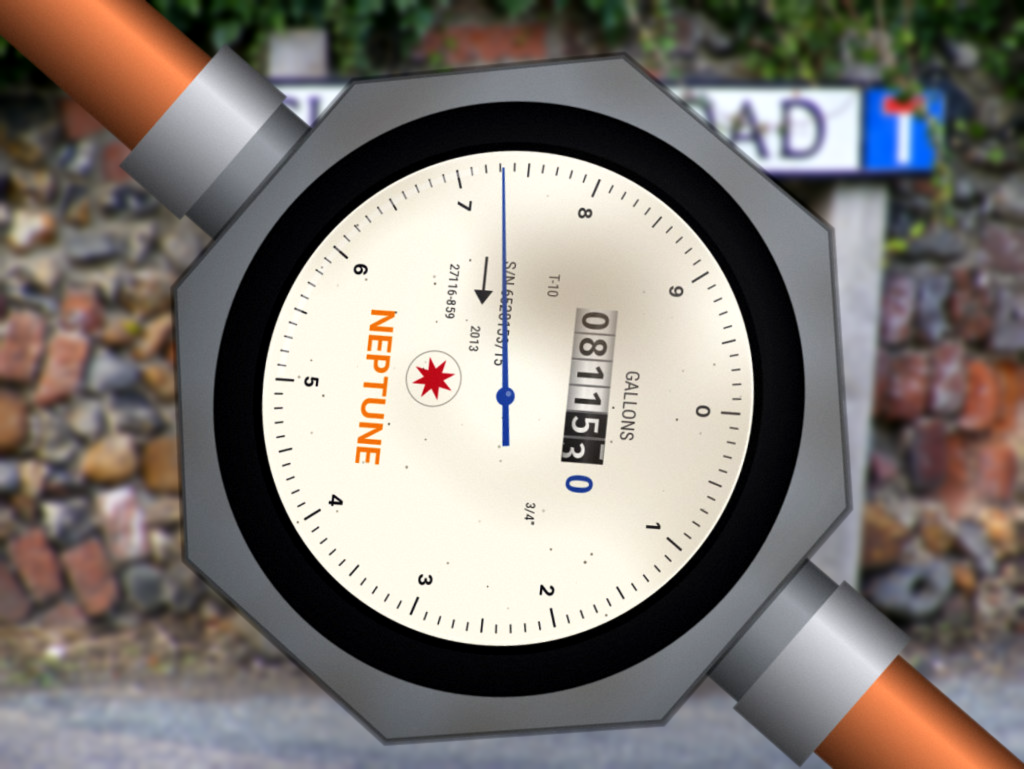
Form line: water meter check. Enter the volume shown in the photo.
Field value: 811527.3 gal
